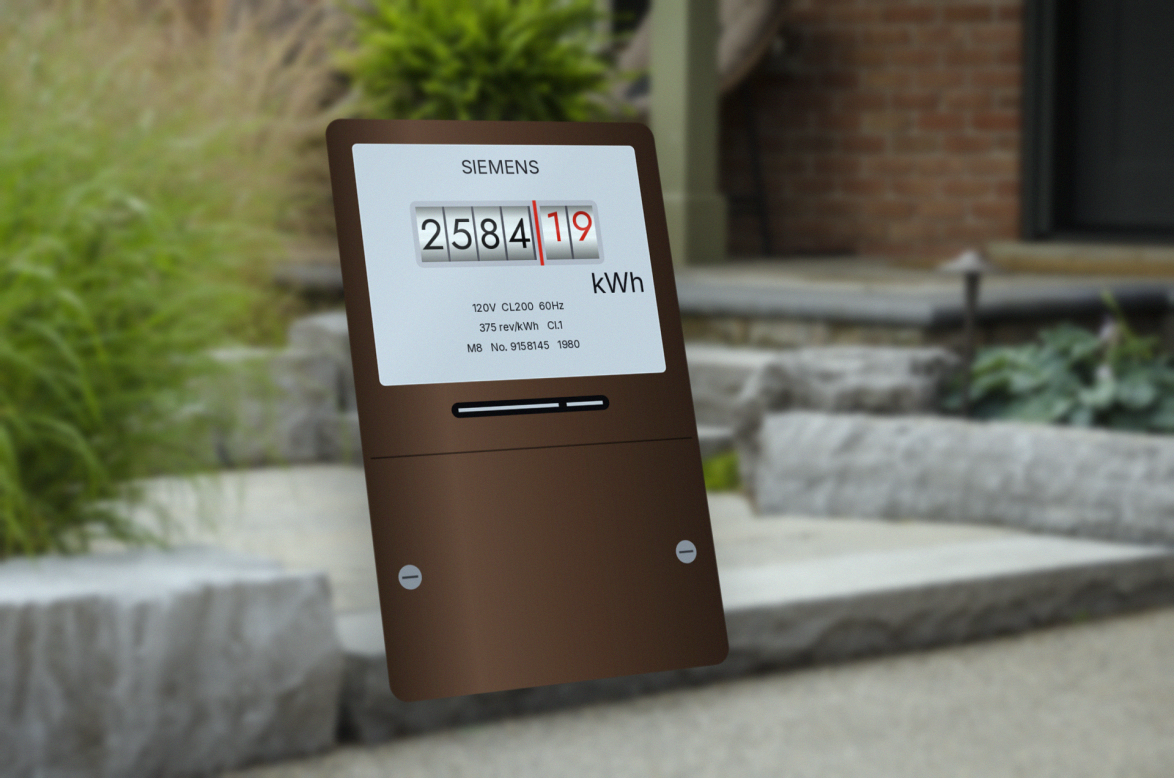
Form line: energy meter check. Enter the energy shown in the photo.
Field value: 2584.19 kWh
